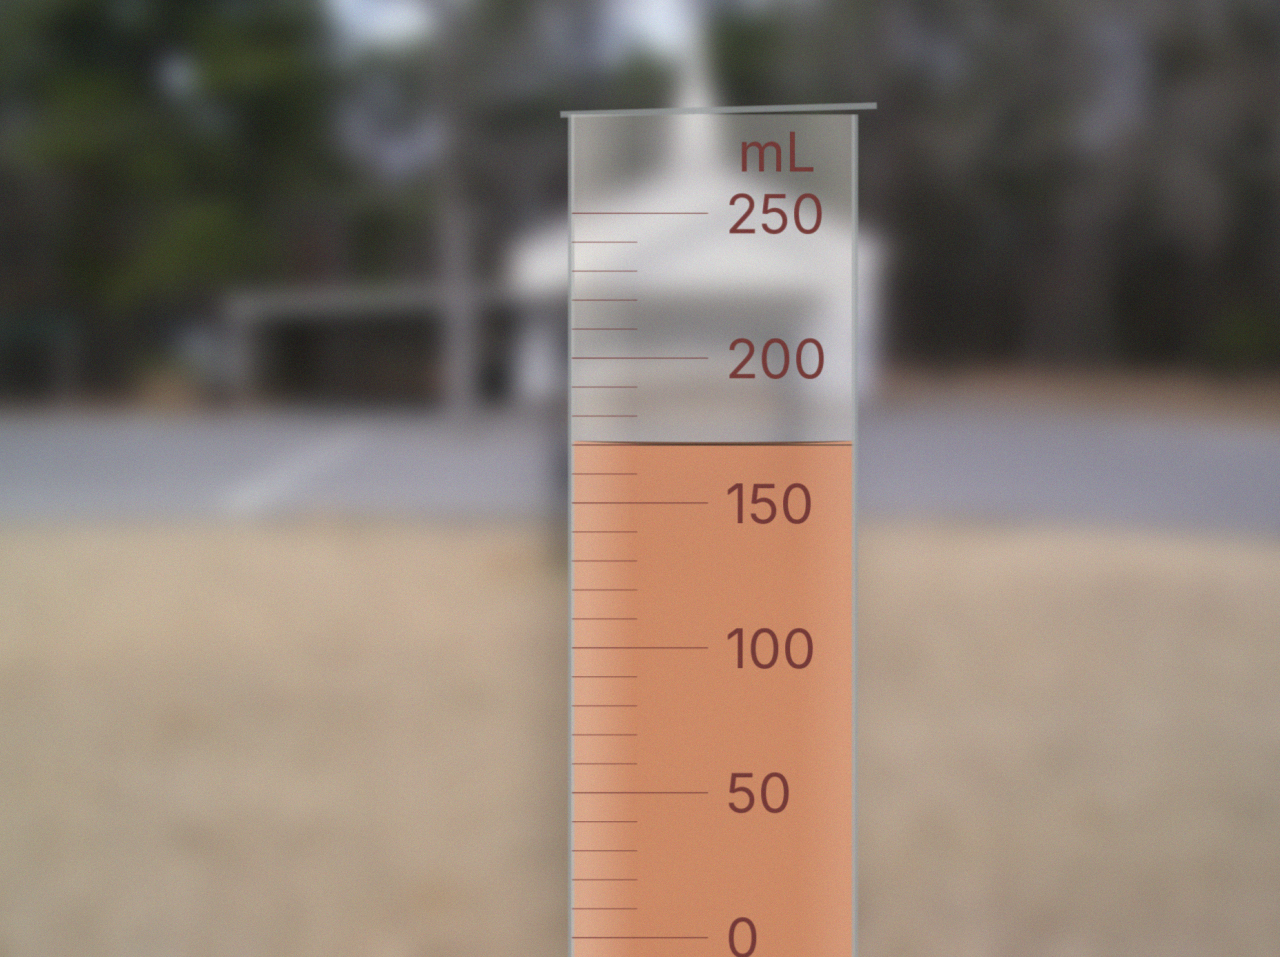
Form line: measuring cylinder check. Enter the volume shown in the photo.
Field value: 170 mL
